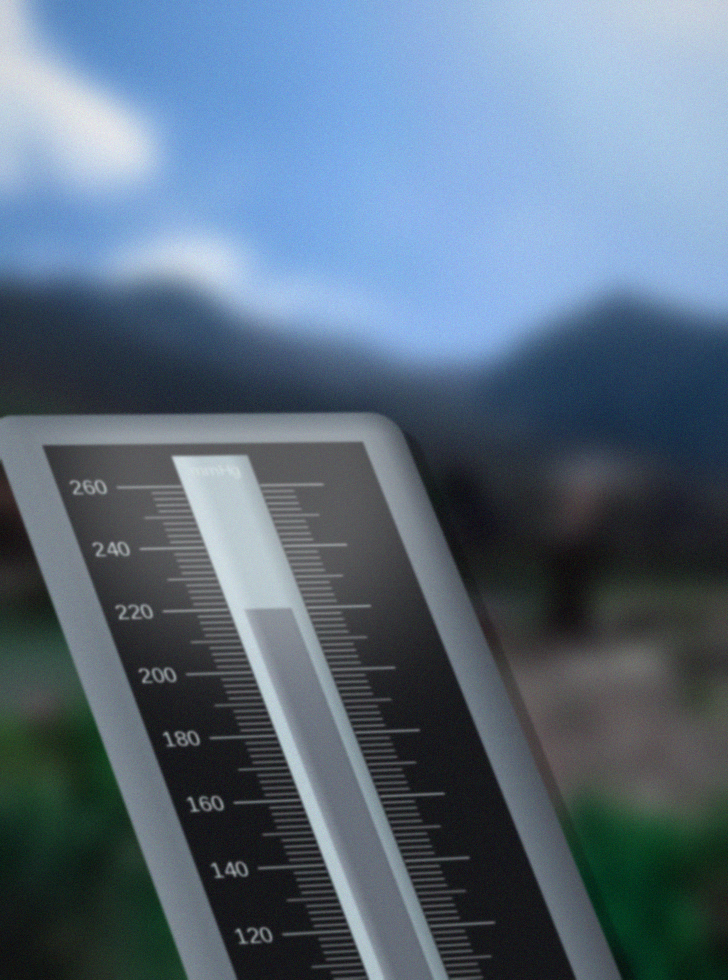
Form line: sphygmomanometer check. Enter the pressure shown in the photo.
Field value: 220 mmHg
